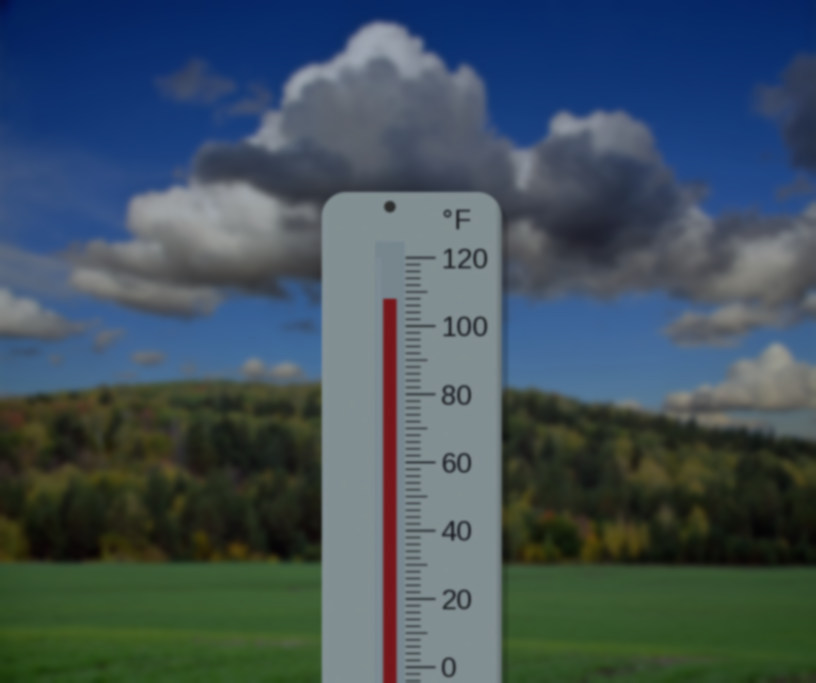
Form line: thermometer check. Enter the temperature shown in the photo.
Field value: 108 °F
